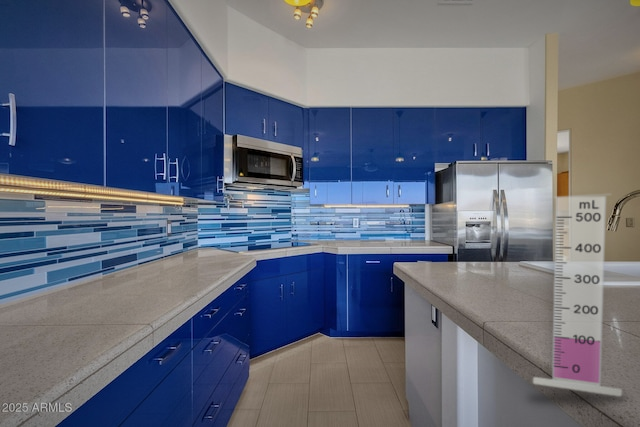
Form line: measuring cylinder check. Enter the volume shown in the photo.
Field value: 100 mL
